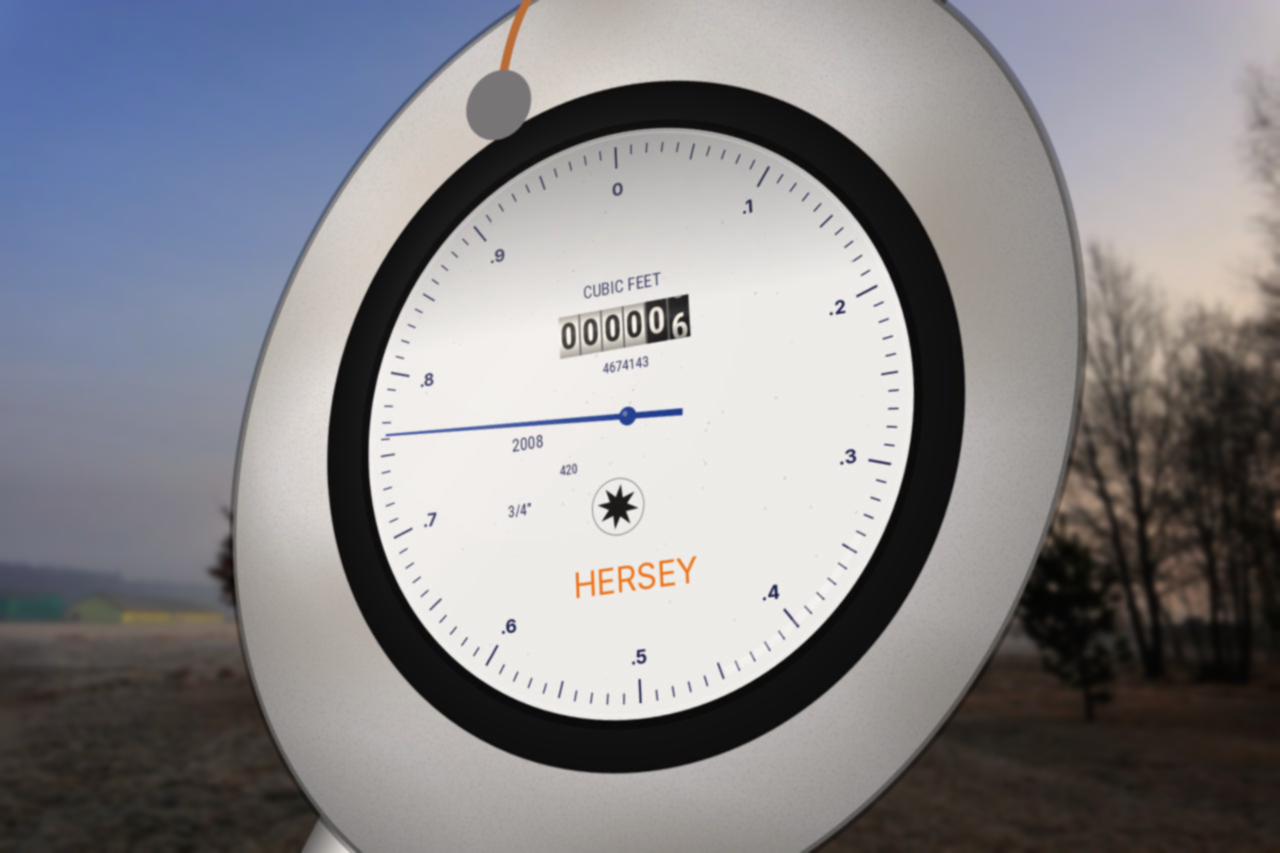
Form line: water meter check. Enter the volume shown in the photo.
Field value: 5.76 ft³
